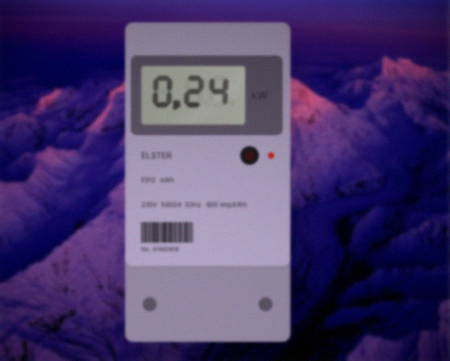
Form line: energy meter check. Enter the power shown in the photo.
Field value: 0.24 kW
